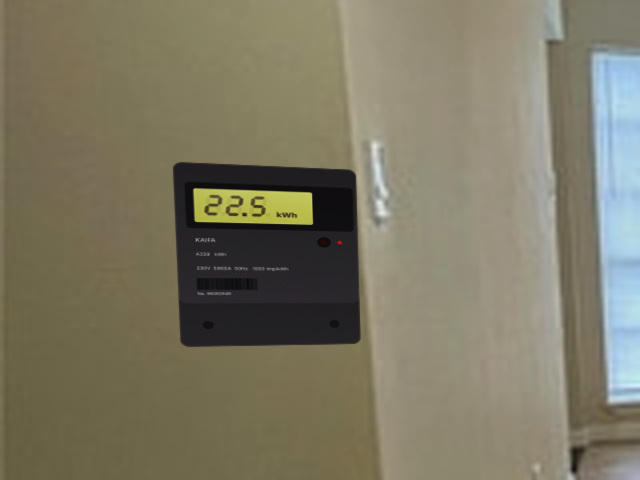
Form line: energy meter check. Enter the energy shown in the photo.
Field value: 22.5 kWh
